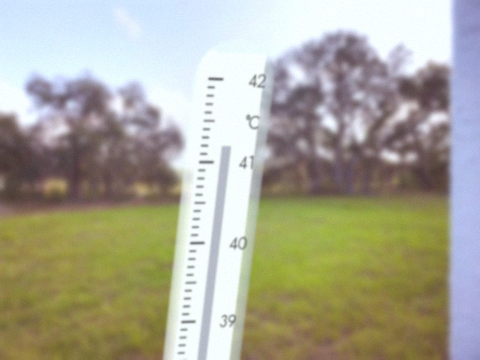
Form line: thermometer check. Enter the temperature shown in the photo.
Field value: 41.2 °C
